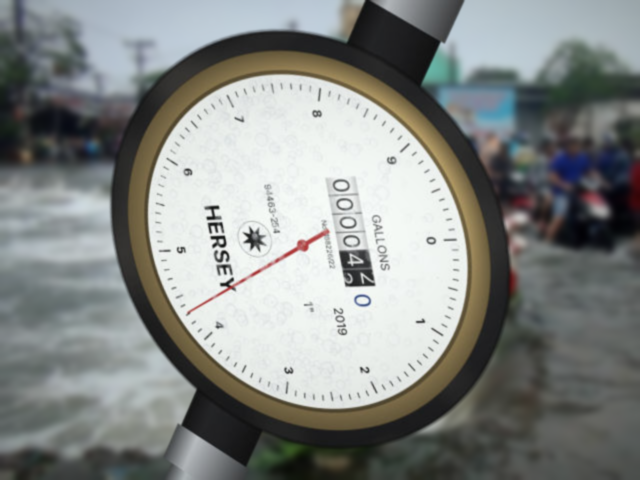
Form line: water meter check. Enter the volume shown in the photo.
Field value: 424.3 gal
